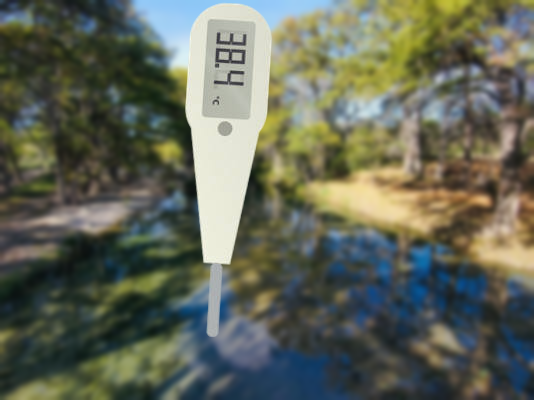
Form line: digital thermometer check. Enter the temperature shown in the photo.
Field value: 38.4 °C
